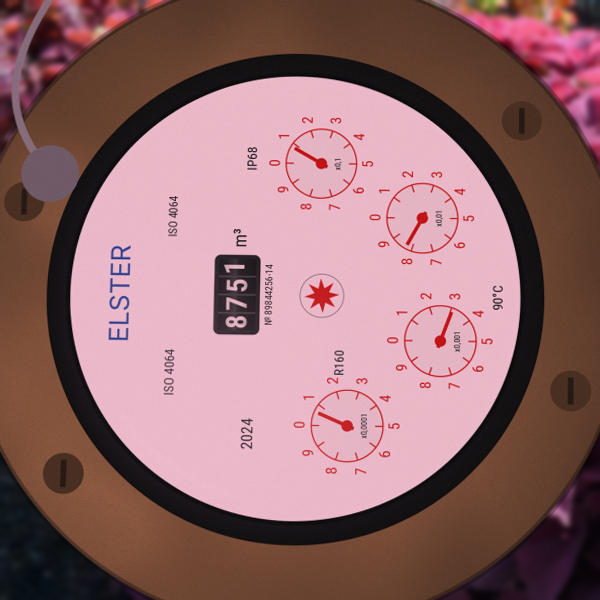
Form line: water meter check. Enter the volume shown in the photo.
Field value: 8751.0830 m³
